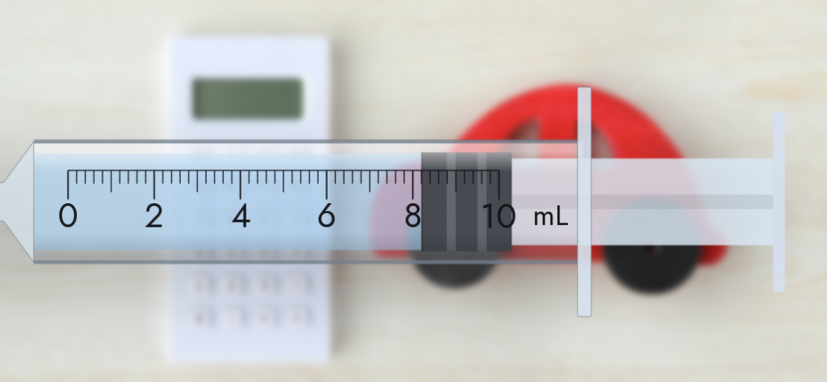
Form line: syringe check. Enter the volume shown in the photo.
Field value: 8.2 mL
